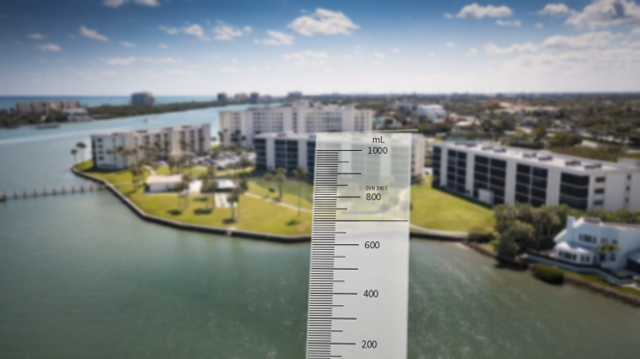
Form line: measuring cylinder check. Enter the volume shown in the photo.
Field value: 700 mL
